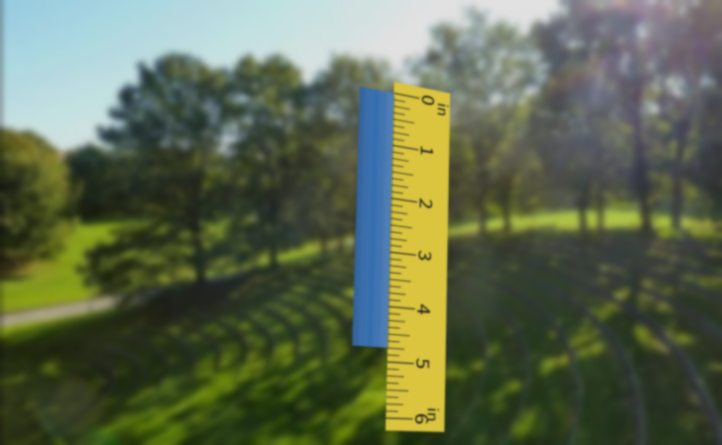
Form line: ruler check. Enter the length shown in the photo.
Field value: 4.75 in
